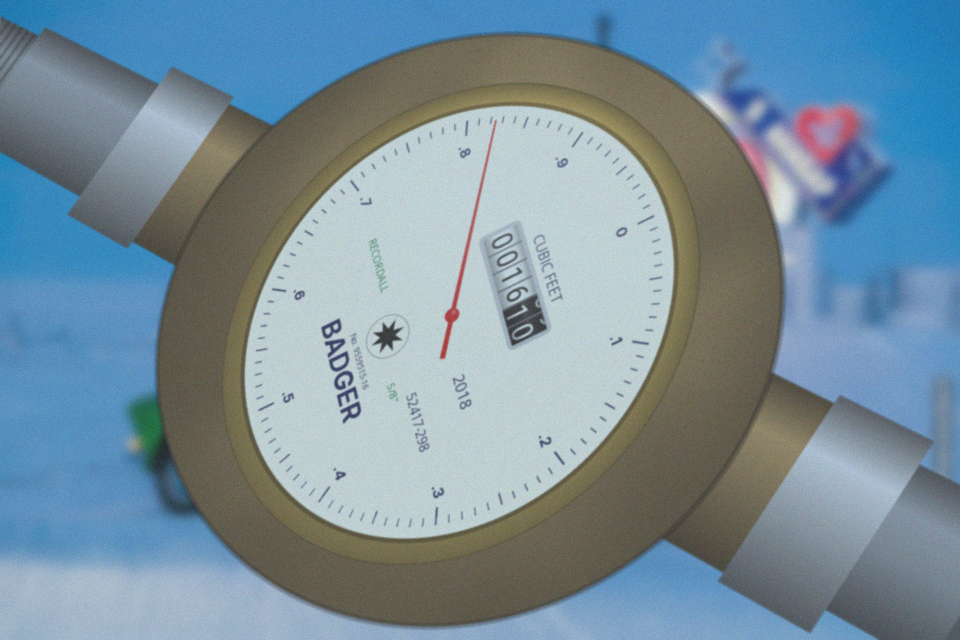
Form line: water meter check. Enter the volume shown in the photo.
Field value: 1609.82 ft³
